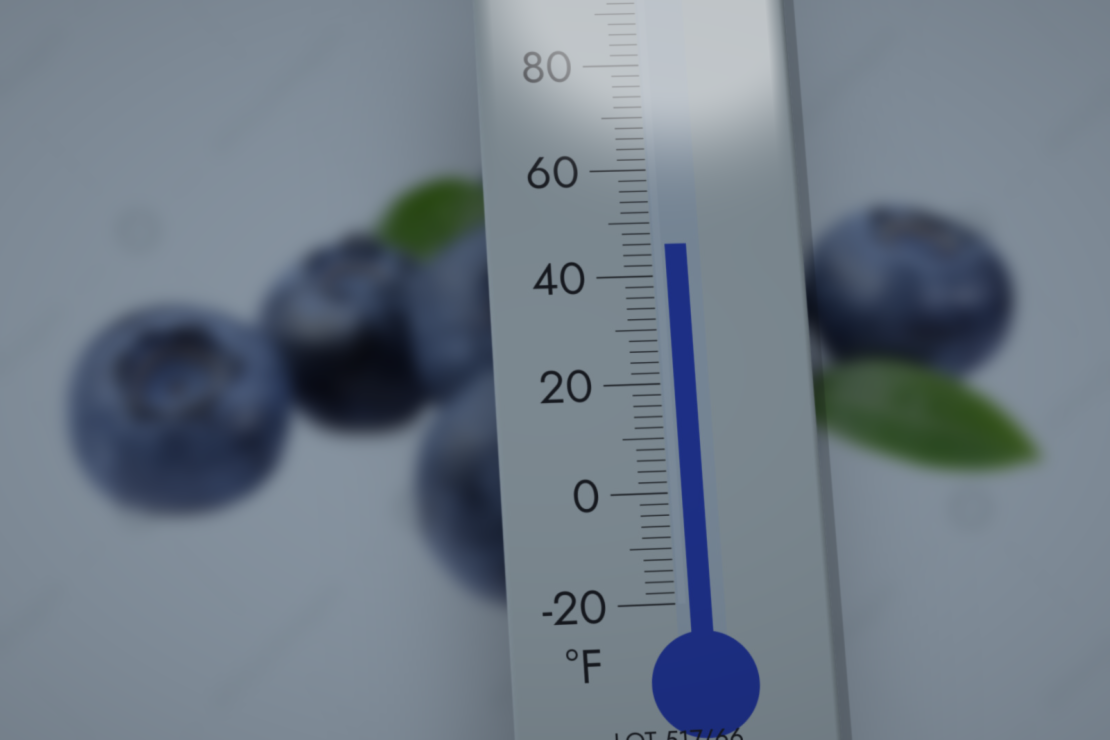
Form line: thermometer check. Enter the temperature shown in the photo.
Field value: 46 °F
